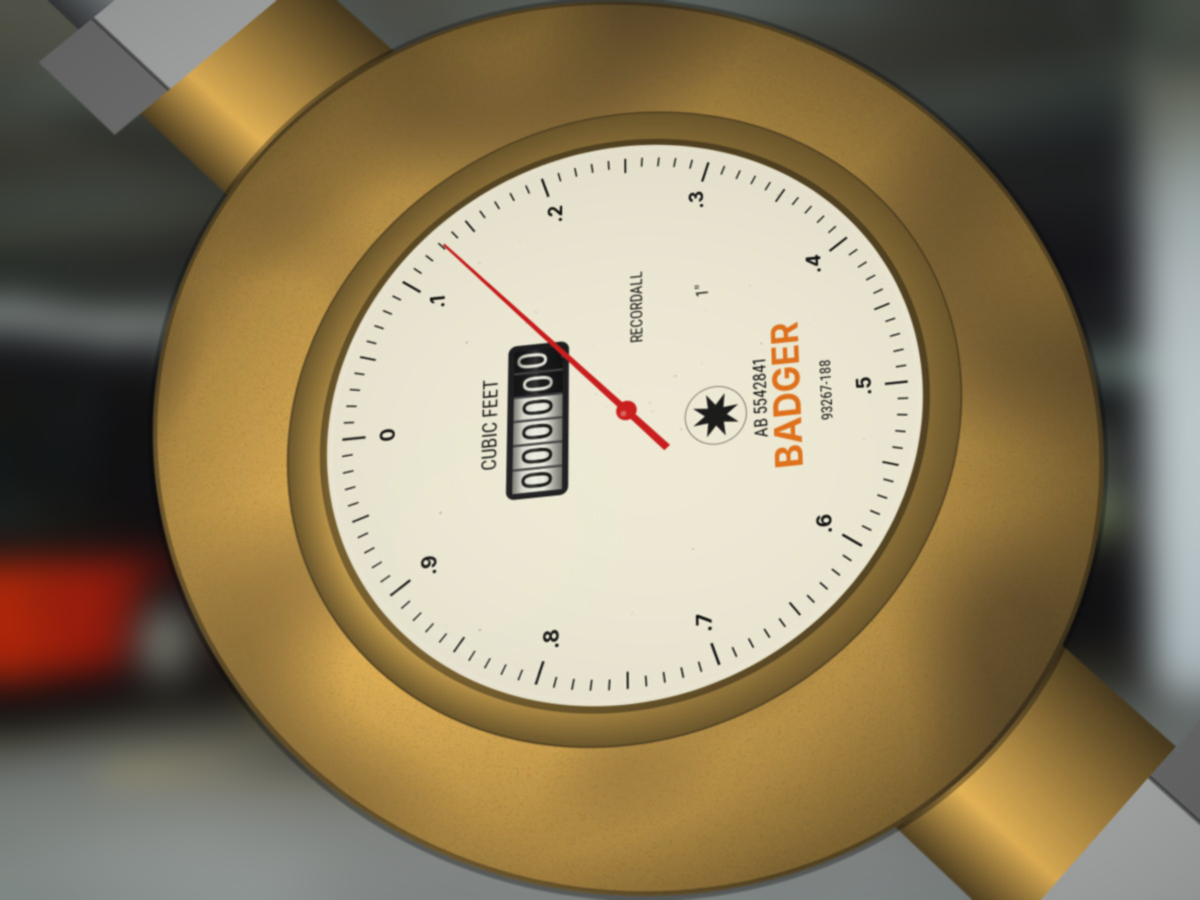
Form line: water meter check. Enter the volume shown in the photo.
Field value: 0.13 ft³
